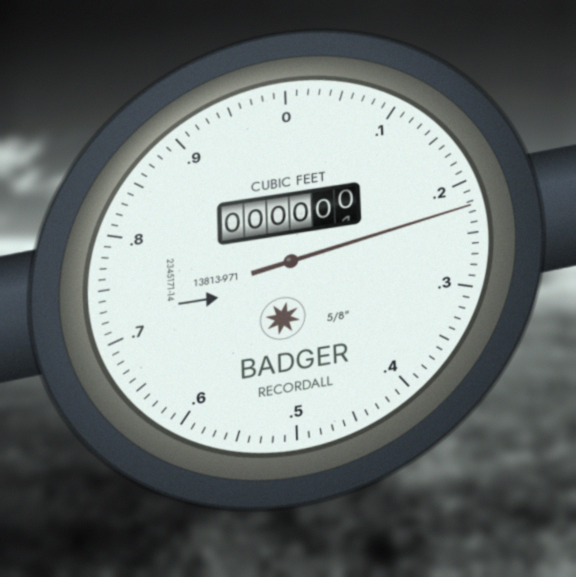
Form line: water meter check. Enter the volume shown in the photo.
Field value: 0.22 ft³
